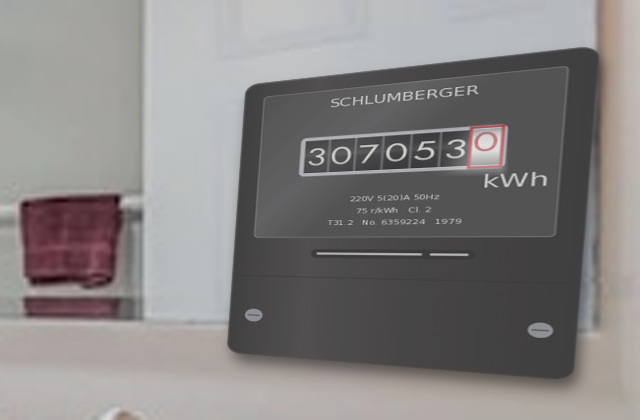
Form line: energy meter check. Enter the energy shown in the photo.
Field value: 307053.0 kWh
